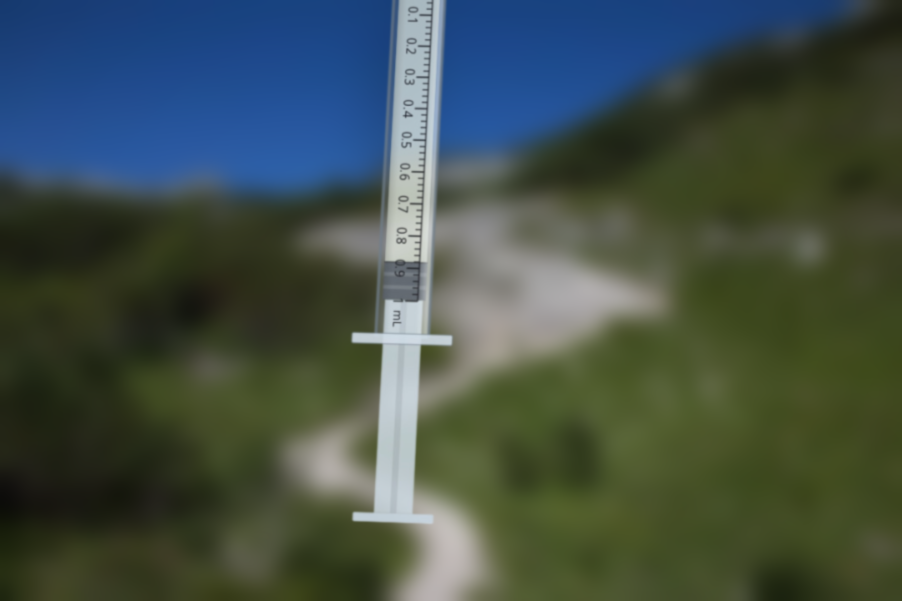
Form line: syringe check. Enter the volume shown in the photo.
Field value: 0.88 mL
